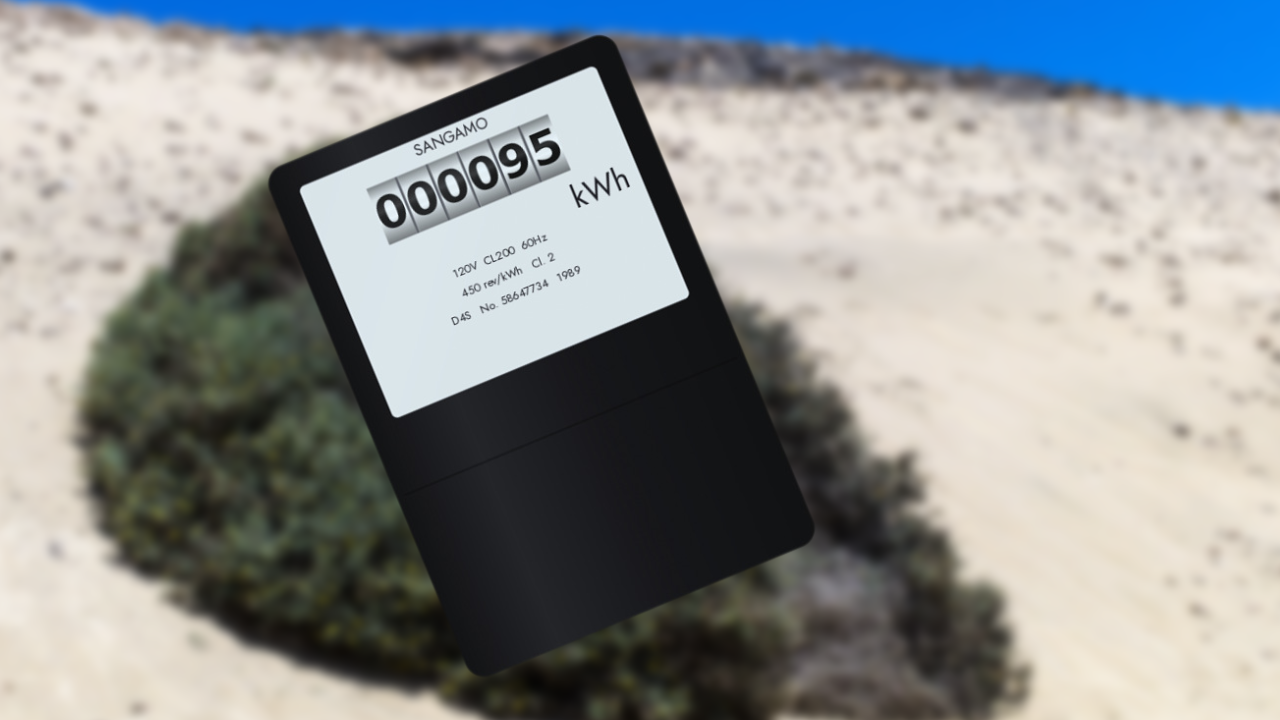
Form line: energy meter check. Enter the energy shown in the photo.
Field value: 95 kWh
